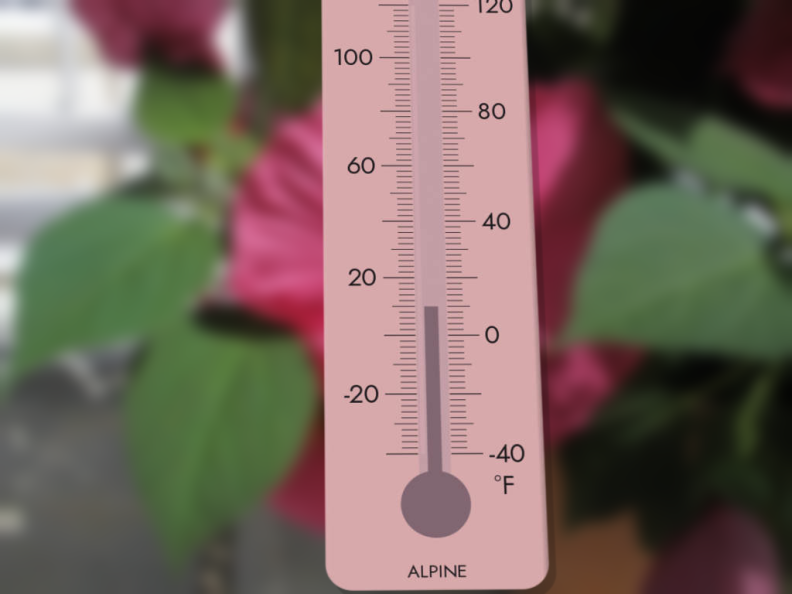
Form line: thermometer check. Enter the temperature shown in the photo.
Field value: 10 °F
